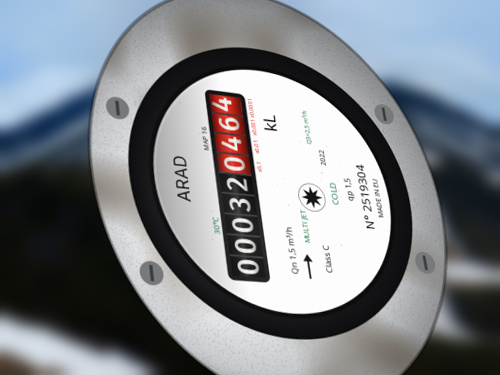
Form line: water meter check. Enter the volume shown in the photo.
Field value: 32.0464 kL
